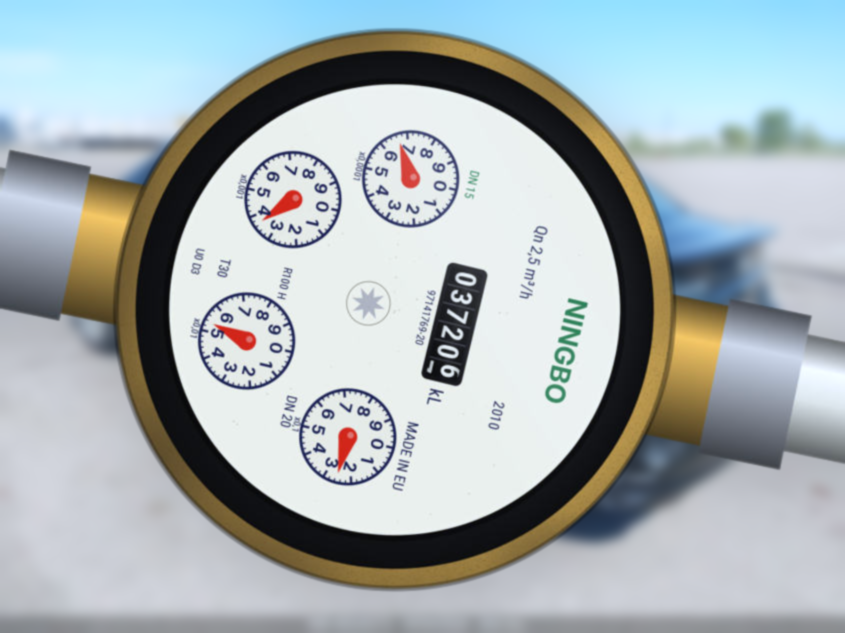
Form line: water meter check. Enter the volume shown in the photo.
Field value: 37206.2536 kL
